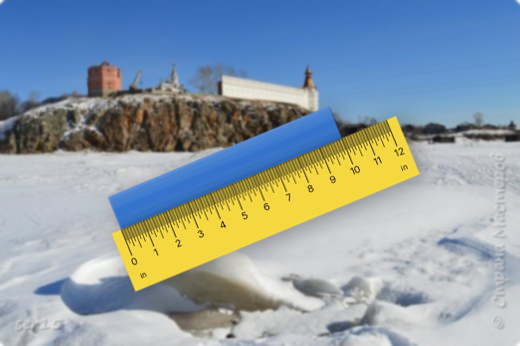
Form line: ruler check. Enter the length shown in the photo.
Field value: 10 in
